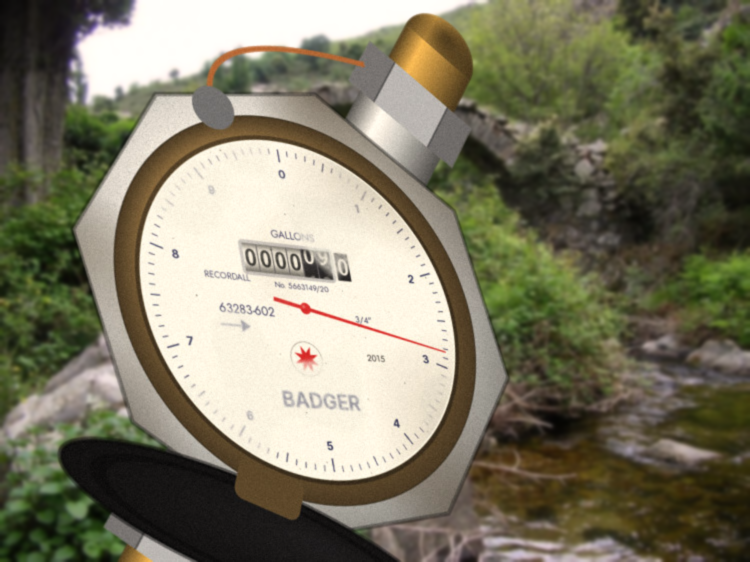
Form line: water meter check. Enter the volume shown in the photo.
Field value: 92.8 gal
